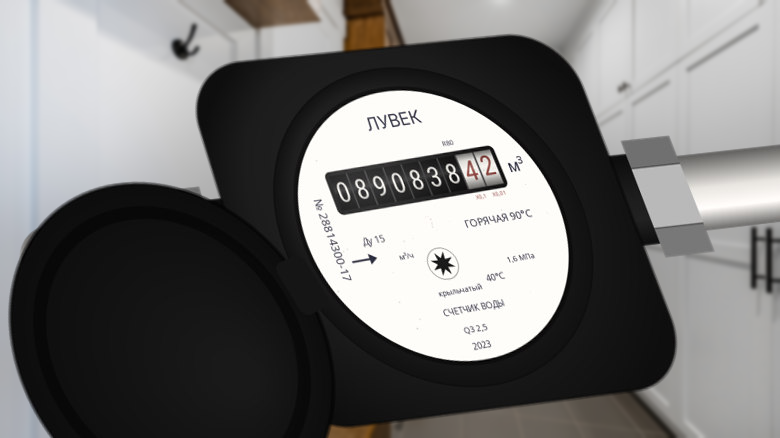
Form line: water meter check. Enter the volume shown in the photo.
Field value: 890838.42 m³
